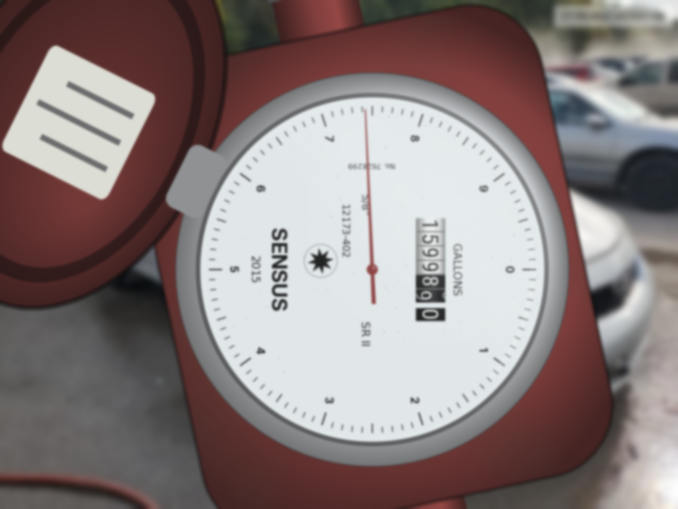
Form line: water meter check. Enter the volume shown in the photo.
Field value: 1599887.4 gal
